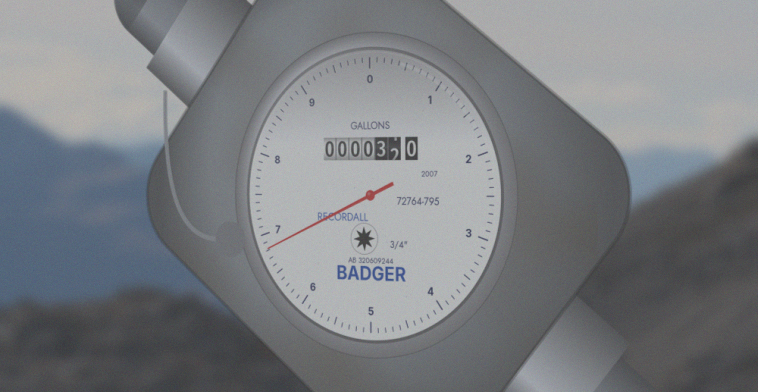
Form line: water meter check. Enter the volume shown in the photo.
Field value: 316.8 gal
